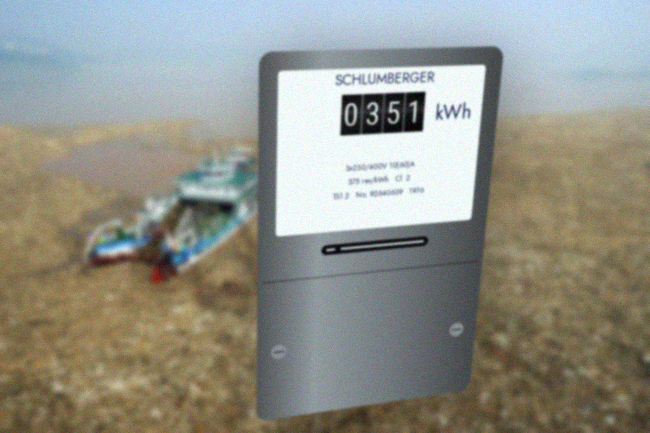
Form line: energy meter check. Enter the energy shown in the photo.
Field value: 351 kWh
